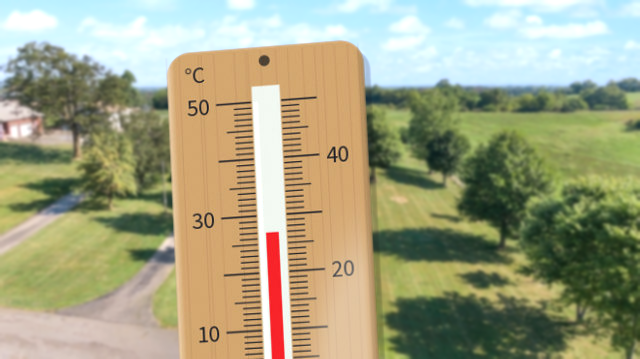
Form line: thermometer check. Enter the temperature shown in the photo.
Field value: 27 °C
